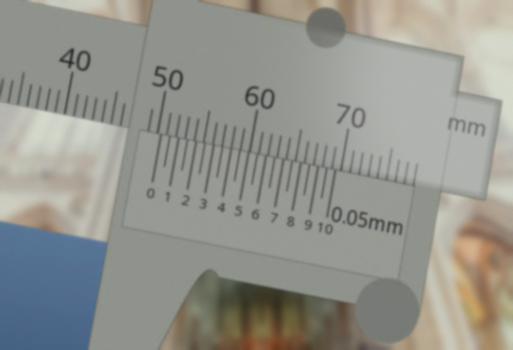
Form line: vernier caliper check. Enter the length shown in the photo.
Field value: 50.4 mm
